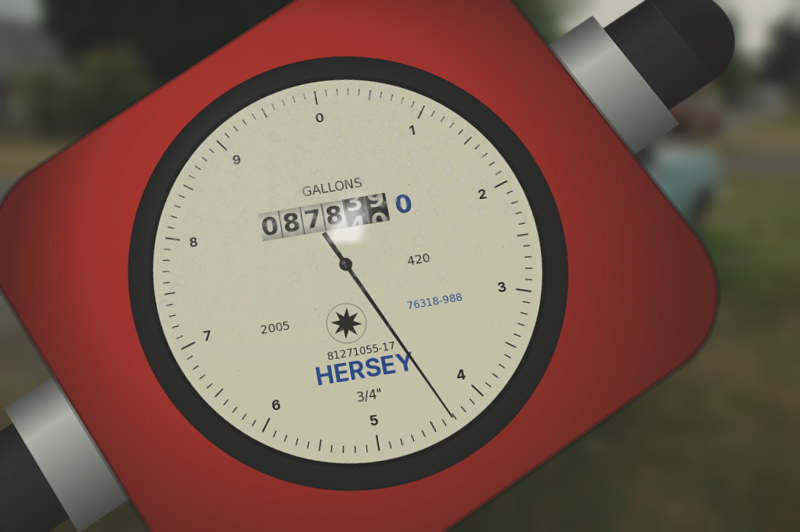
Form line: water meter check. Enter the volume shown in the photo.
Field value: 878394.3 gal
